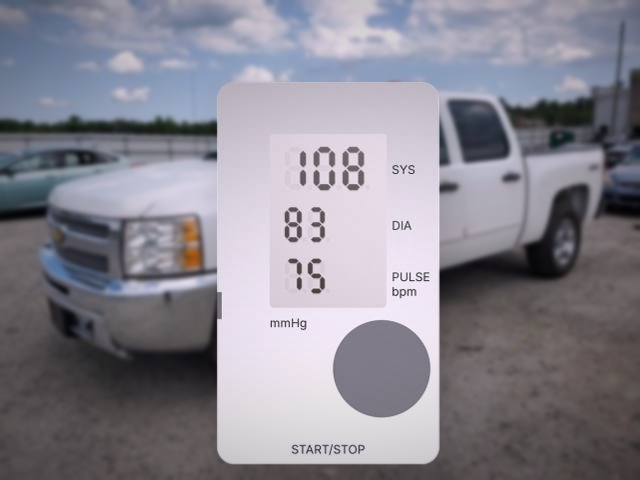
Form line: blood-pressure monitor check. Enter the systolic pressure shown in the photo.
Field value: 108 mmHg
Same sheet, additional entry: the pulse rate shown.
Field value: 75 bpm
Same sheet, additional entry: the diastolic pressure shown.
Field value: 83 mmHg
